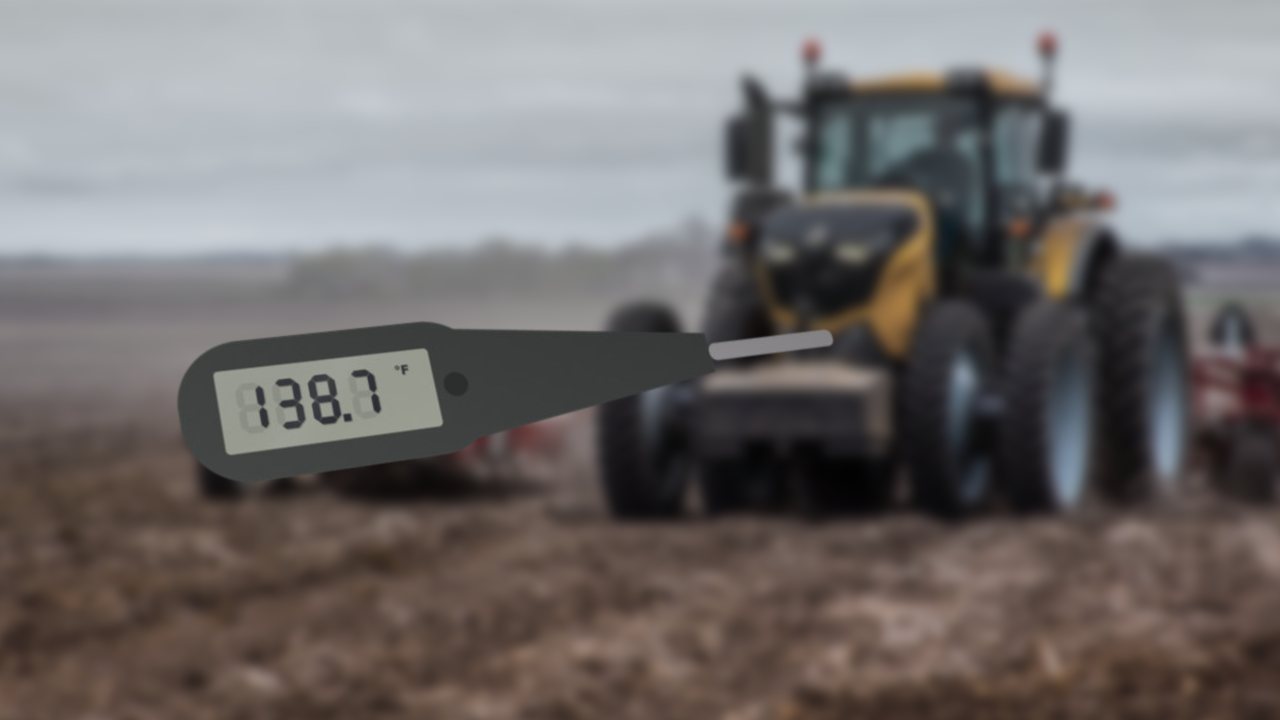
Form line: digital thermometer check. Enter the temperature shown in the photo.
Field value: 138.7 °F
